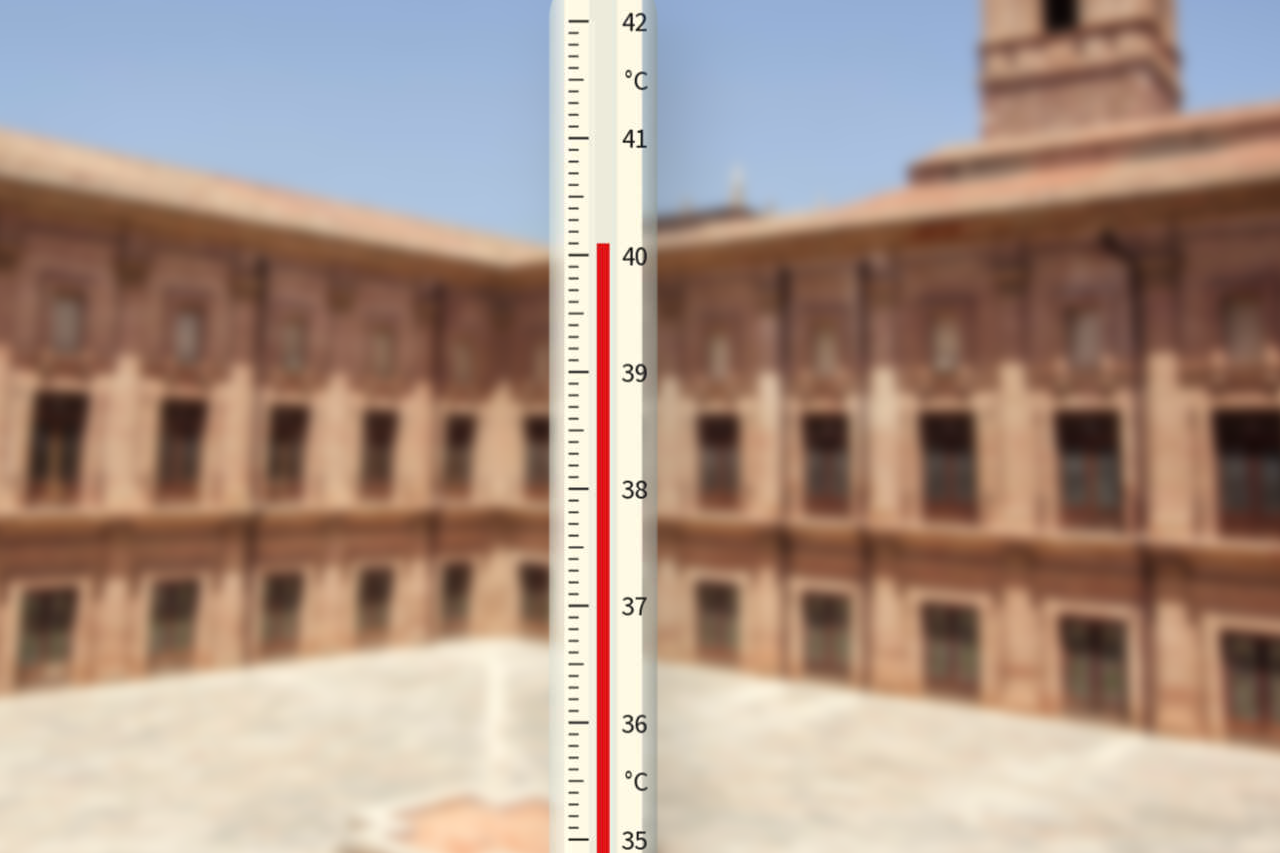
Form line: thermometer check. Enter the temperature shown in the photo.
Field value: 40.1 °C
